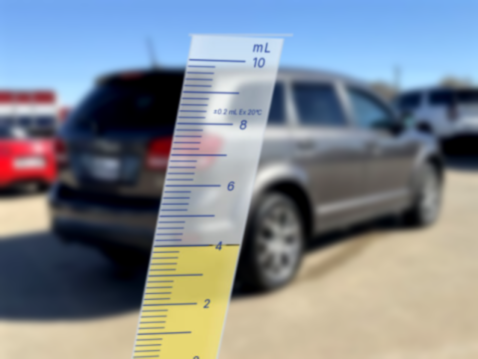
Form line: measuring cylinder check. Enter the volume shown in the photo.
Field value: 4 mL
